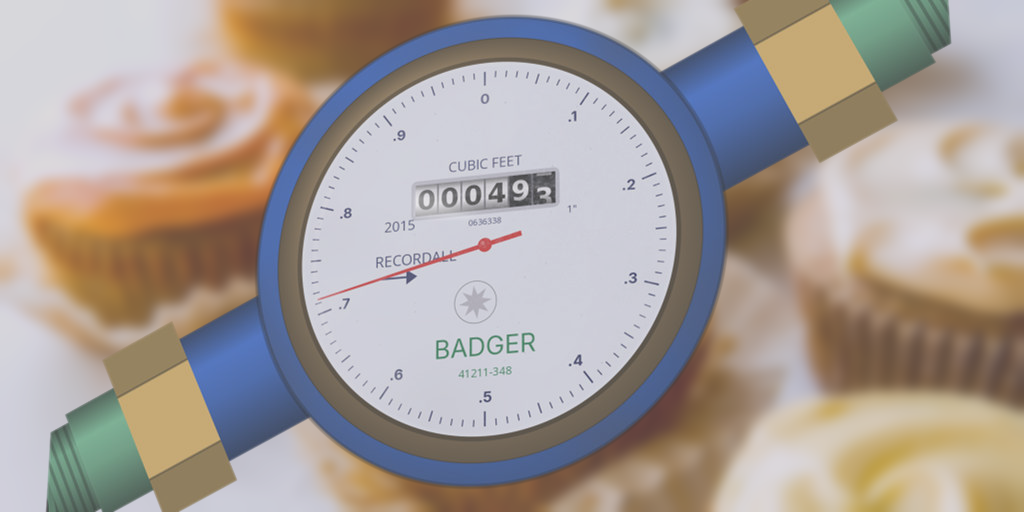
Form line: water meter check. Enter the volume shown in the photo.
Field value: 492.71 ft³
